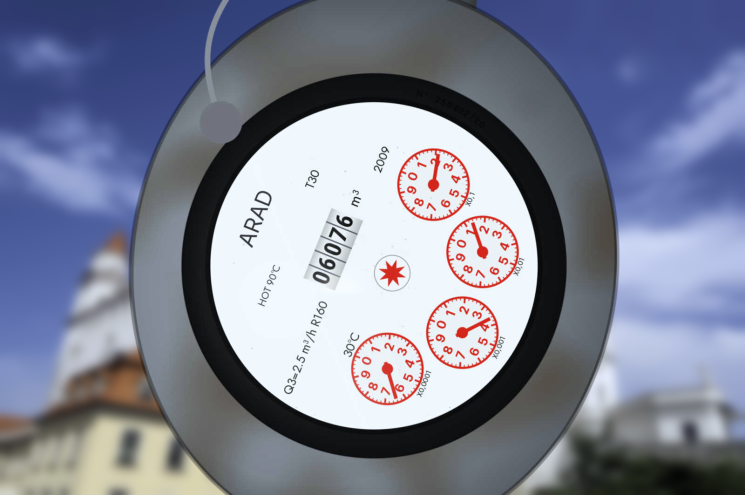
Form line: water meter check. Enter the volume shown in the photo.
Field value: 6076.2136 m³
